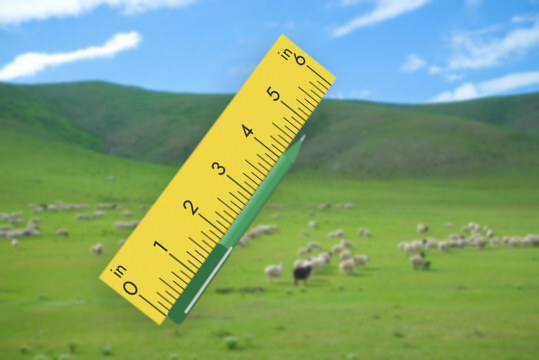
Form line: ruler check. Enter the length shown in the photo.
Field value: 4.75 in
